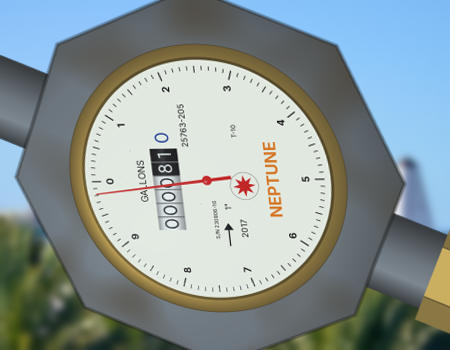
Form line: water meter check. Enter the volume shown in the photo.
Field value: 809.8 gal
